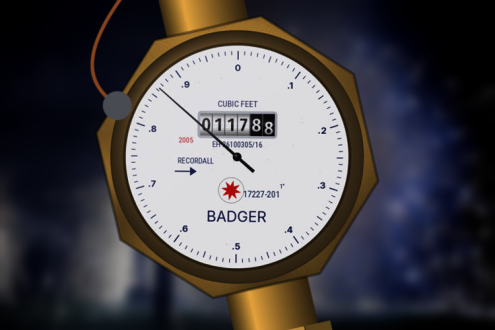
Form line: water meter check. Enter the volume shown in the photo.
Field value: 11787.86 ft³
